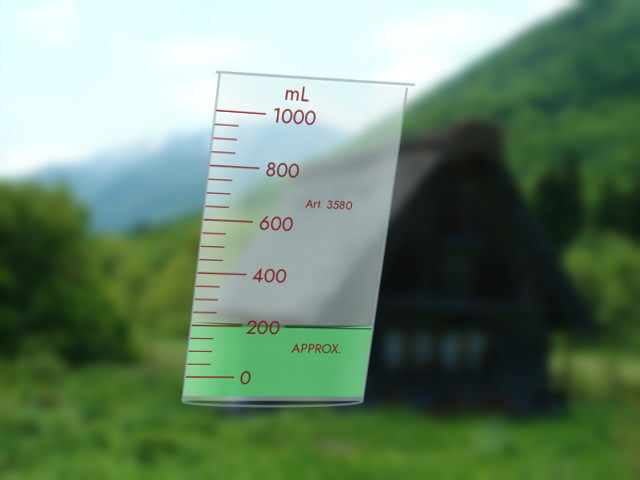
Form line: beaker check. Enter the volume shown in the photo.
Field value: 200 mL
